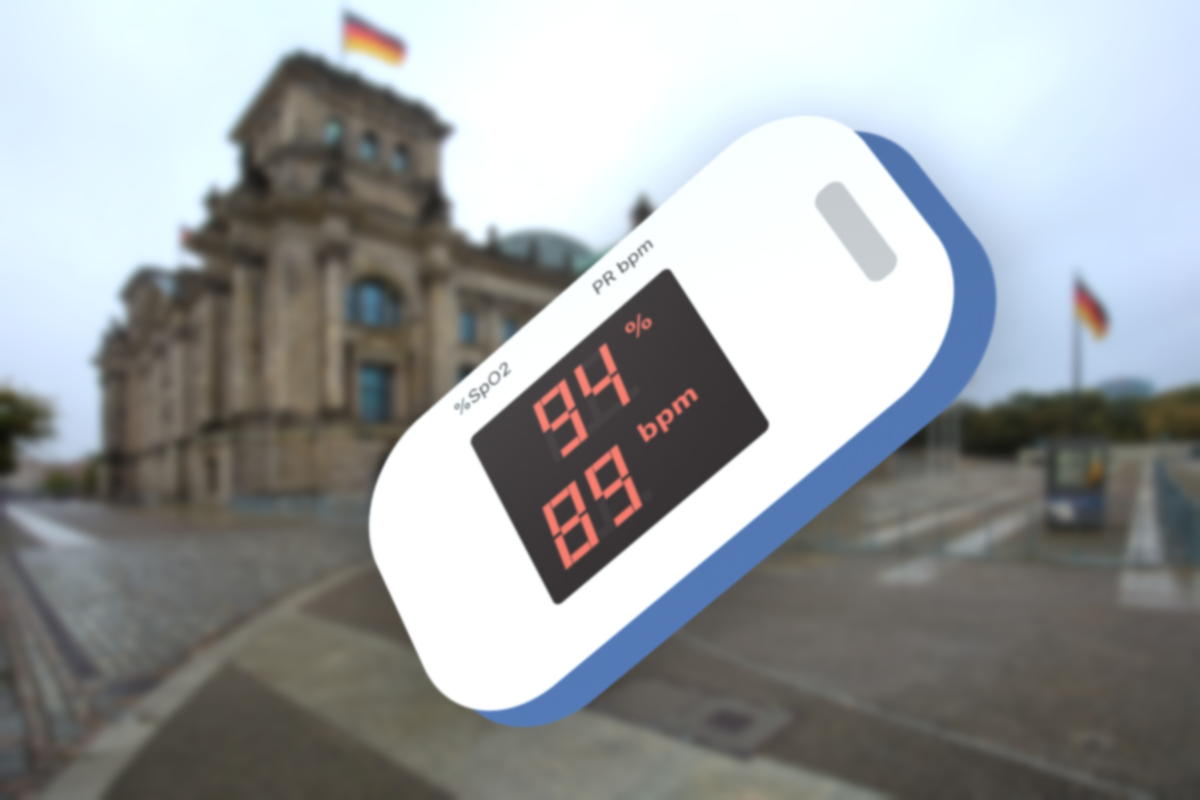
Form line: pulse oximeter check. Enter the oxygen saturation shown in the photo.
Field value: 94 %
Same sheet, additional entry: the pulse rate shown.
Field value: 89 bpm
